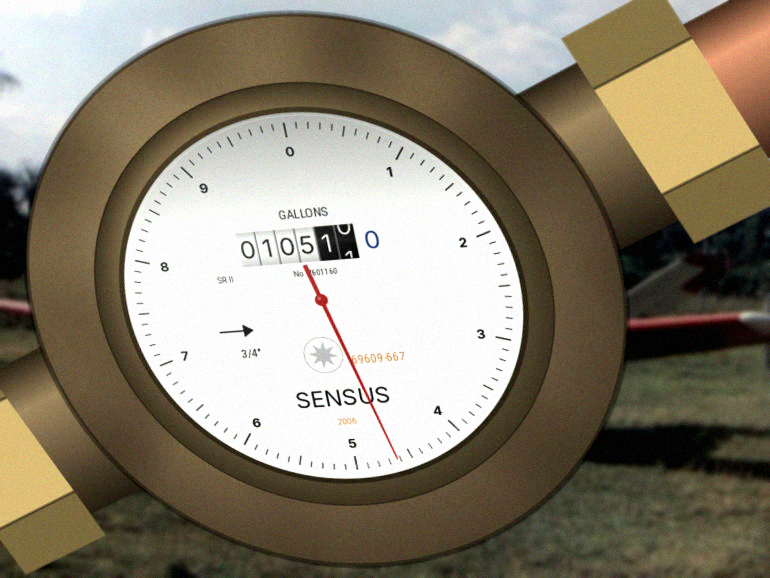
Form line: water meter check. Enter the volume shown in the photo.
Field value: 105104.6 gal
